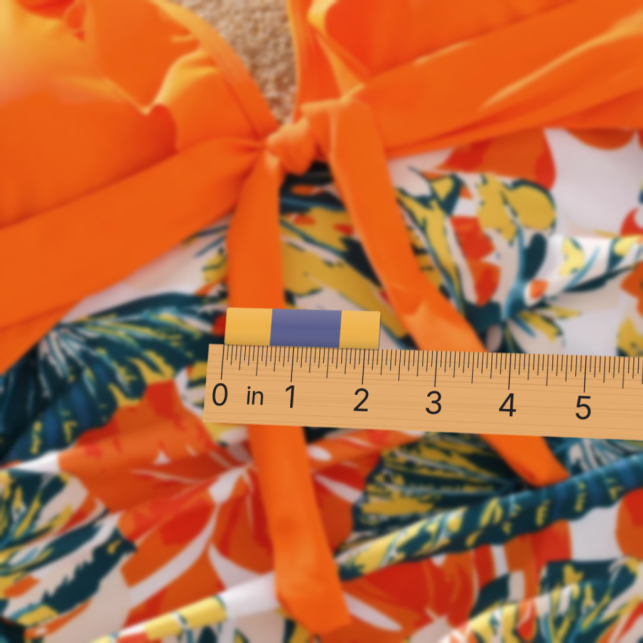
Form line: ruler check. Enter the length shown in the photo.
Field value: 2.1875 in
